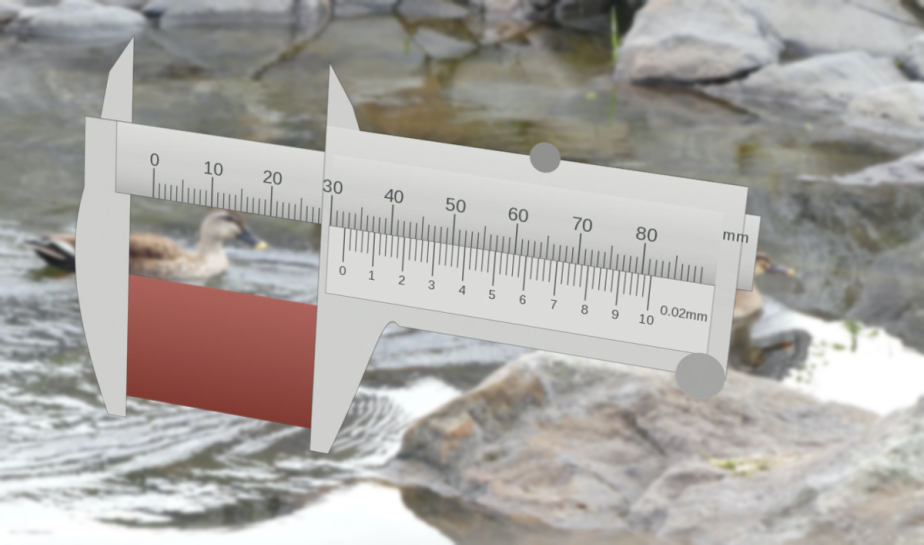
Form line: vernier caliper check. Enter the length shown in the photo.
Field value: 32.4 mm
